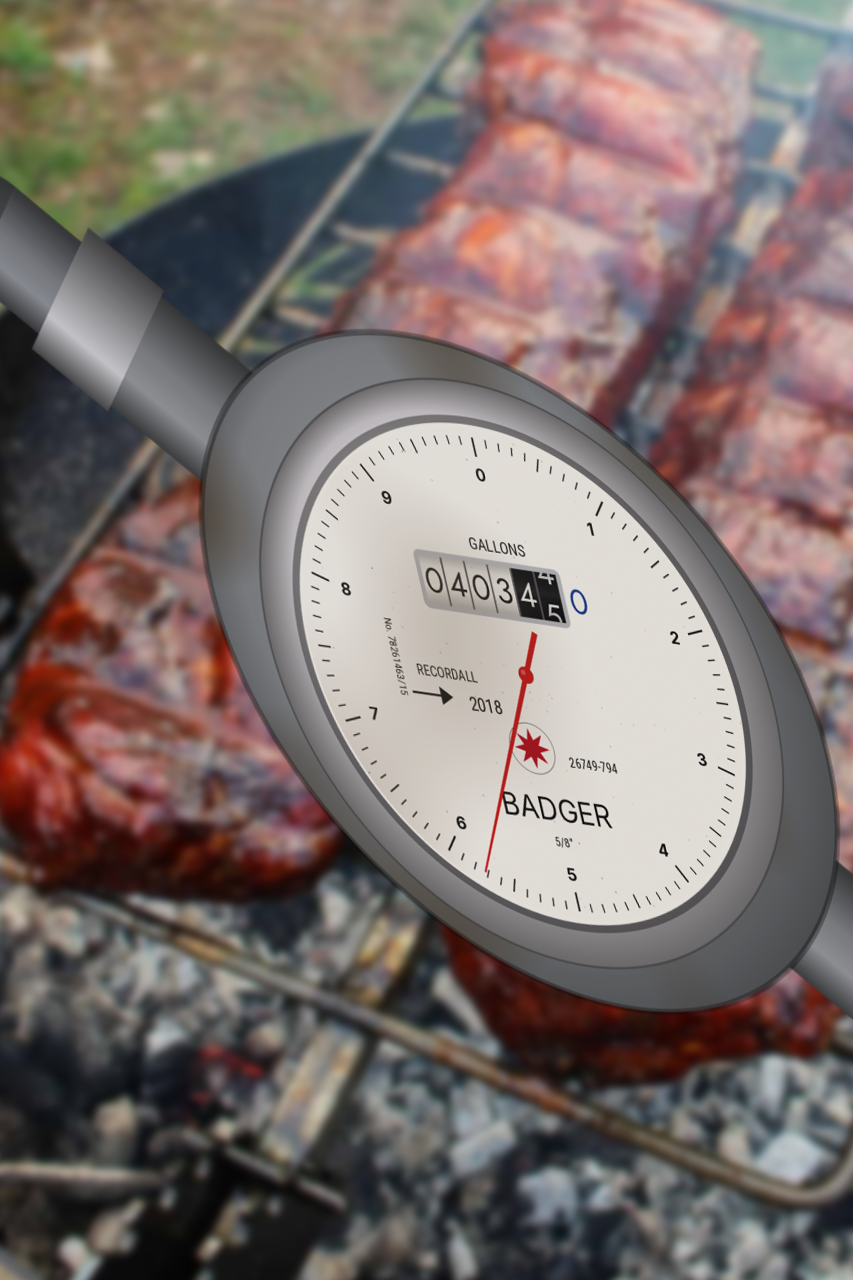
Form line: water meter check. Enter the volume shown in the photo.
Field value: 403445.7 gal
